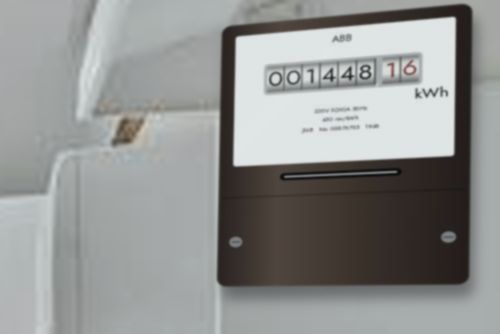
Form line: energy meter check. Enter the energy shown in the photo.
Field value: 1448.16 kWh
